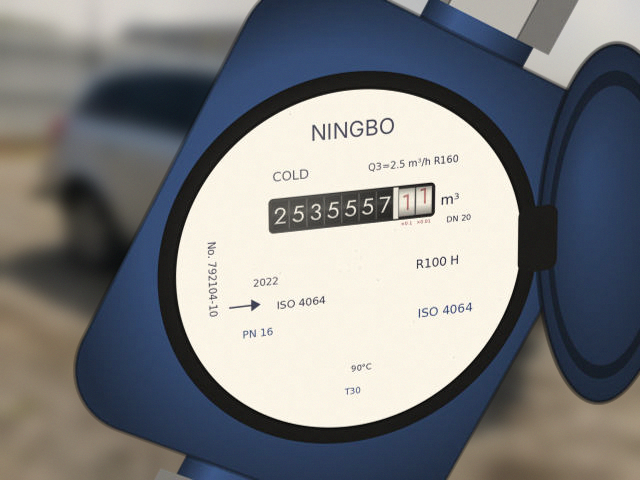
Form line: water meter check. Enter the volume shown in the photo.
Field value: 2535557.11 m³
